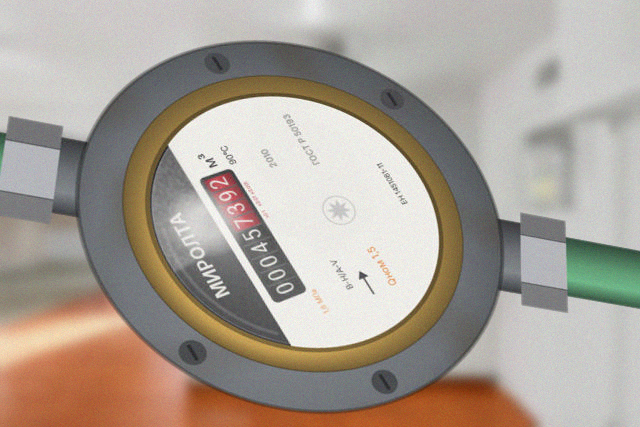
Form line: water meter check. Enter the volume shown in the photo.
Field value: 45.7392 m³
